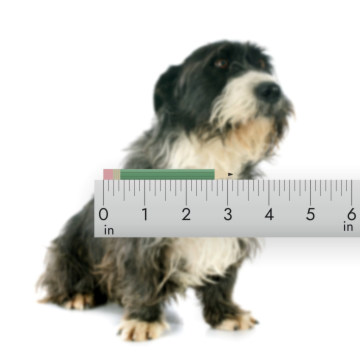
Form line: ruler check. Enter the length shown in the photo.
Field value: 3.125 in
